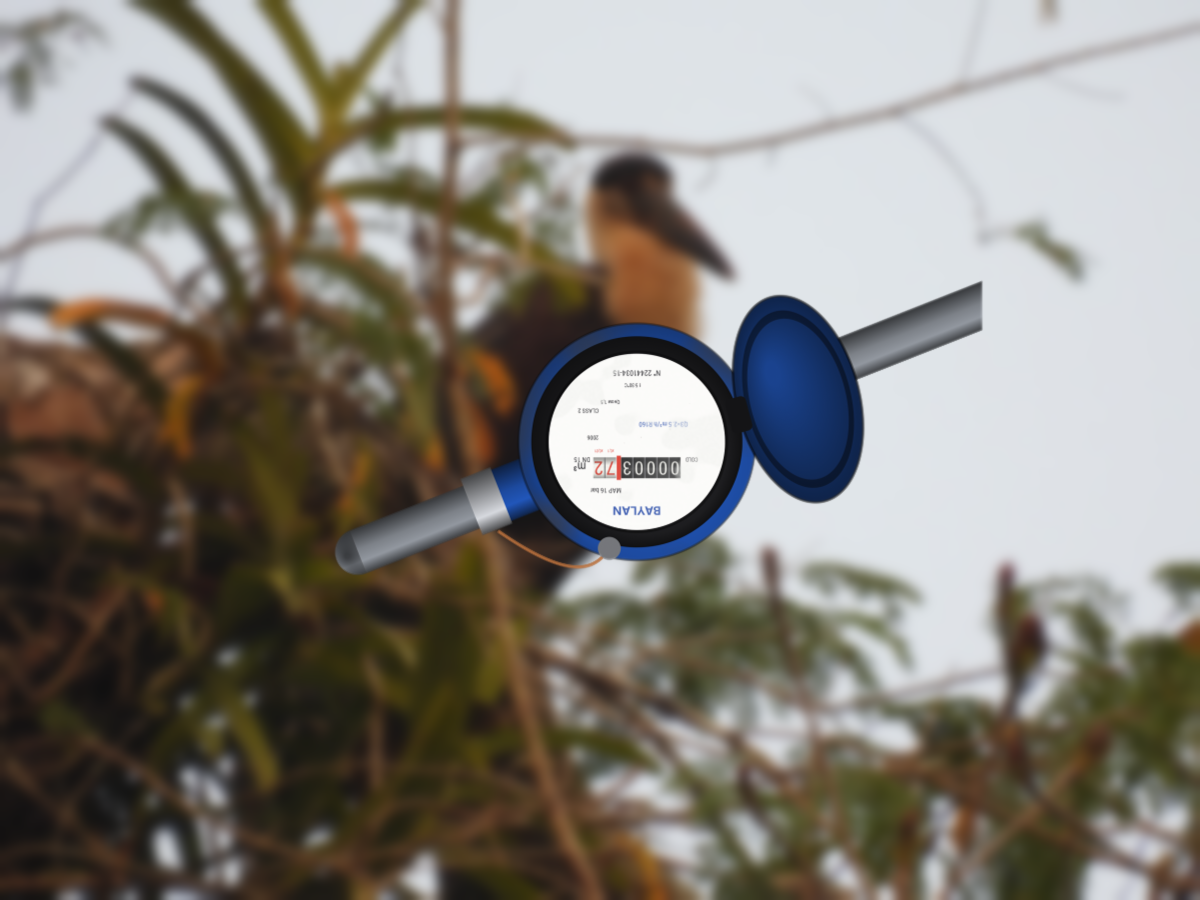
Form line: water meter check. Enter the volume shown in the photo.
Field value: 3.72 m³
